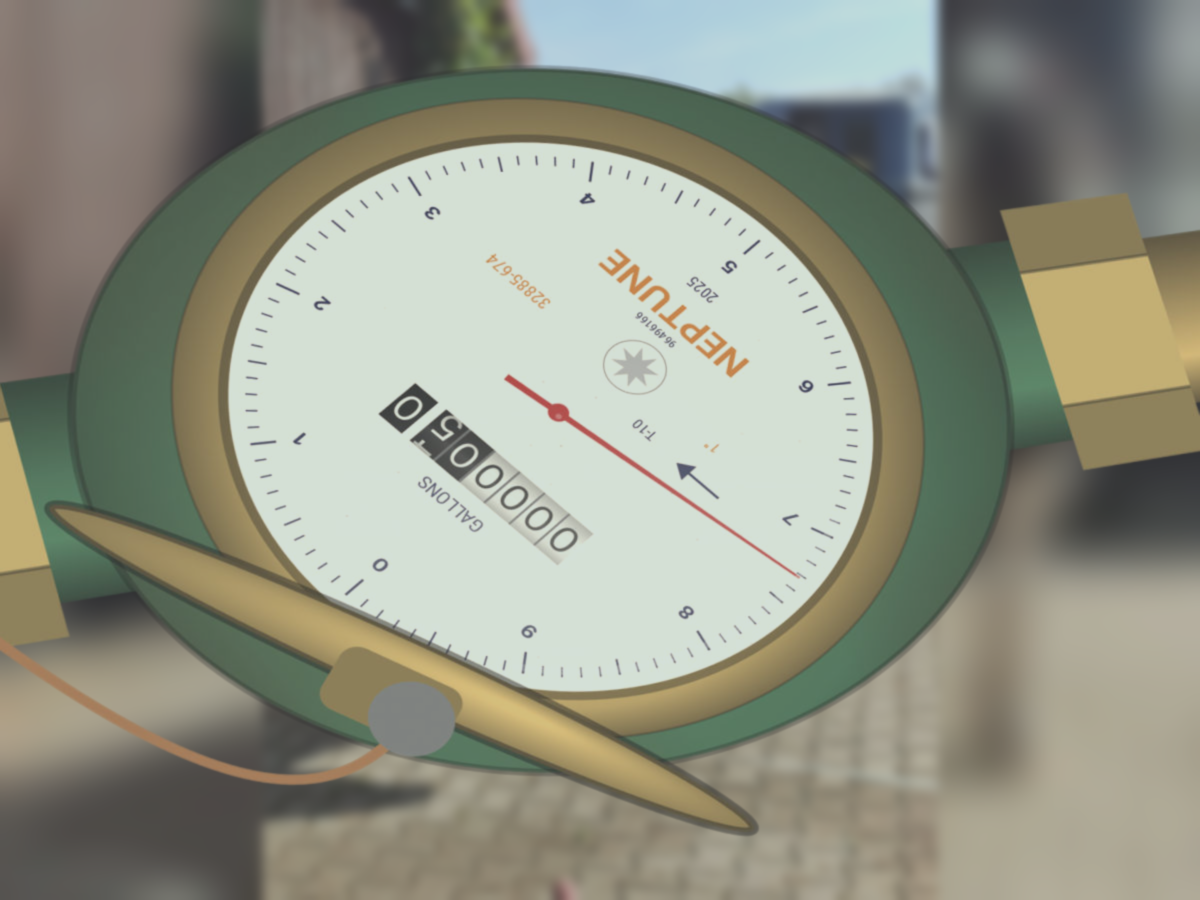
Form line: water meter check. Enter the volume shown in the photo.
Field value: 47.3 gal
